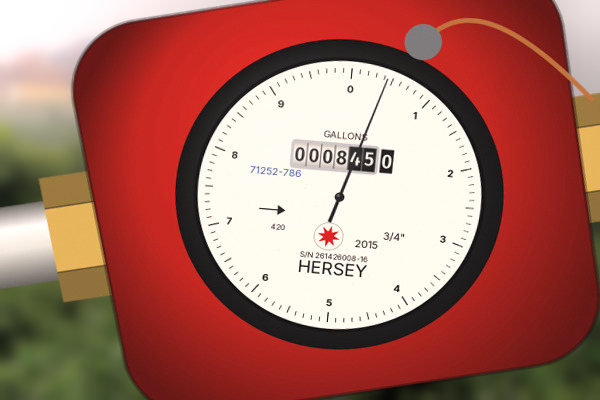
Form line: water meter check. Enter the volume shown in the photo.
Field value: 8450.4 gal
